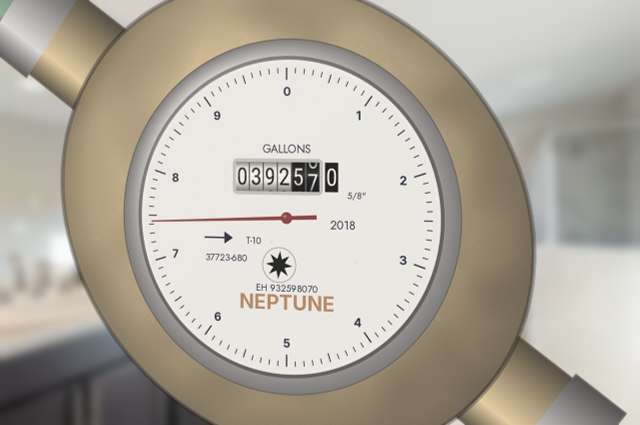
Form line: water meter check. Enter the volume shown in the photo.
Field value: 392567.4 gal
